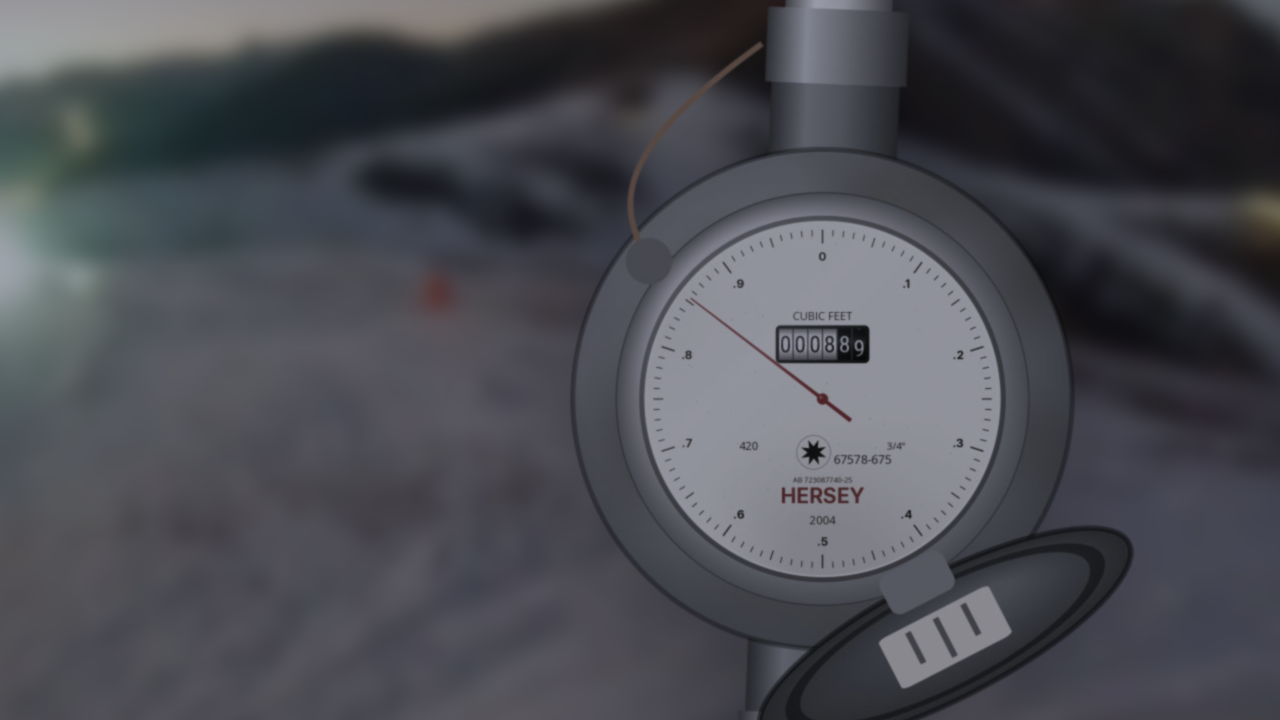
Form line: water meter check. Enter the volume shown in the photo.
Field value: 888.85 ft³
